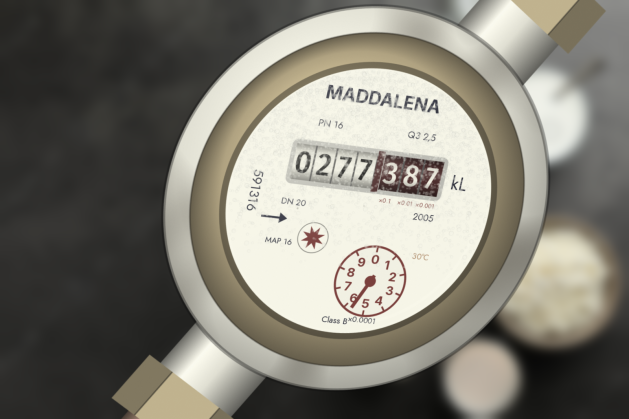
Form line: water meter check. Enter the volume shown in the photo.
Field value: 277.3875 kL
